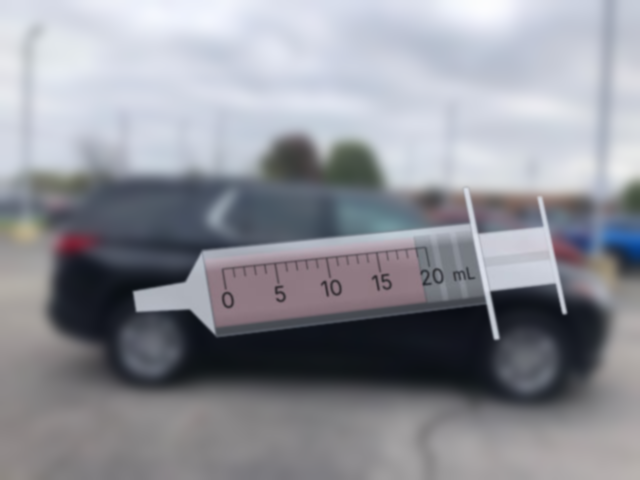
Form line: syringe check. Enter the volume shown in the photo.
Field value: 19 mL
